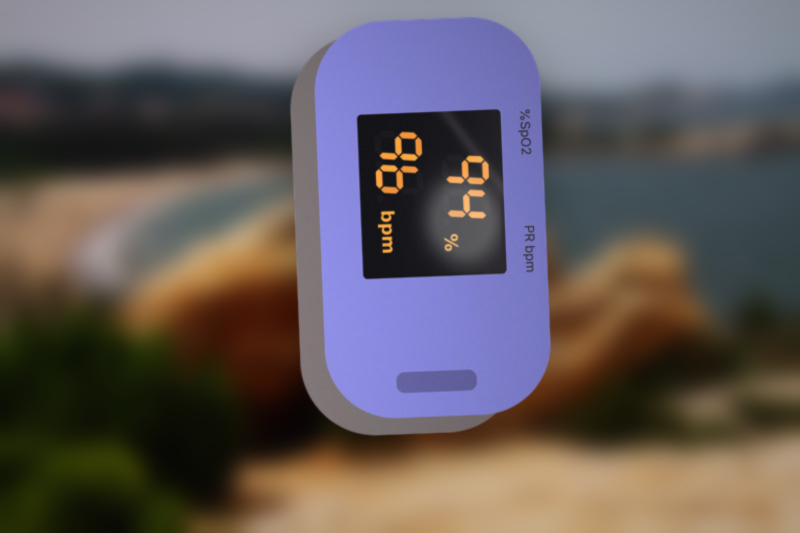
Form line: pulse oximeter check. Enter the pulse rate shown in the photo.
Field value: 96 bpm
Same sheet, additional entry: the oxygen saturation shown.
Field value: 94 %
